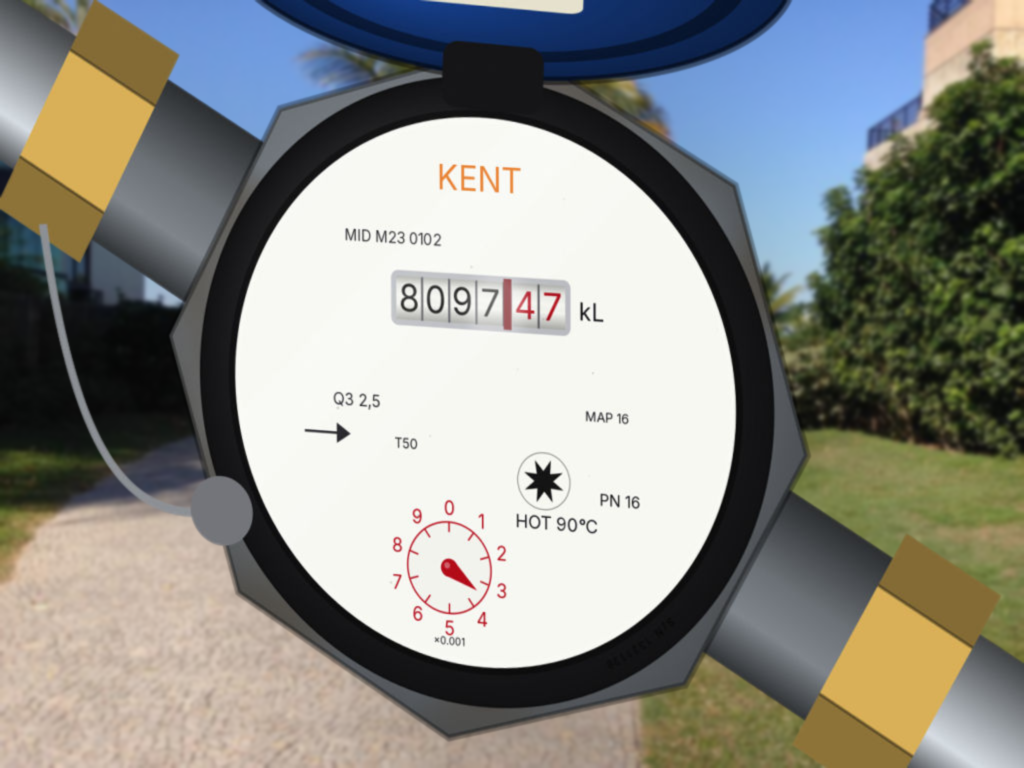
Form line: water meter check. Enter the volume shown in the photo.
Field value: 8097.473 kL
